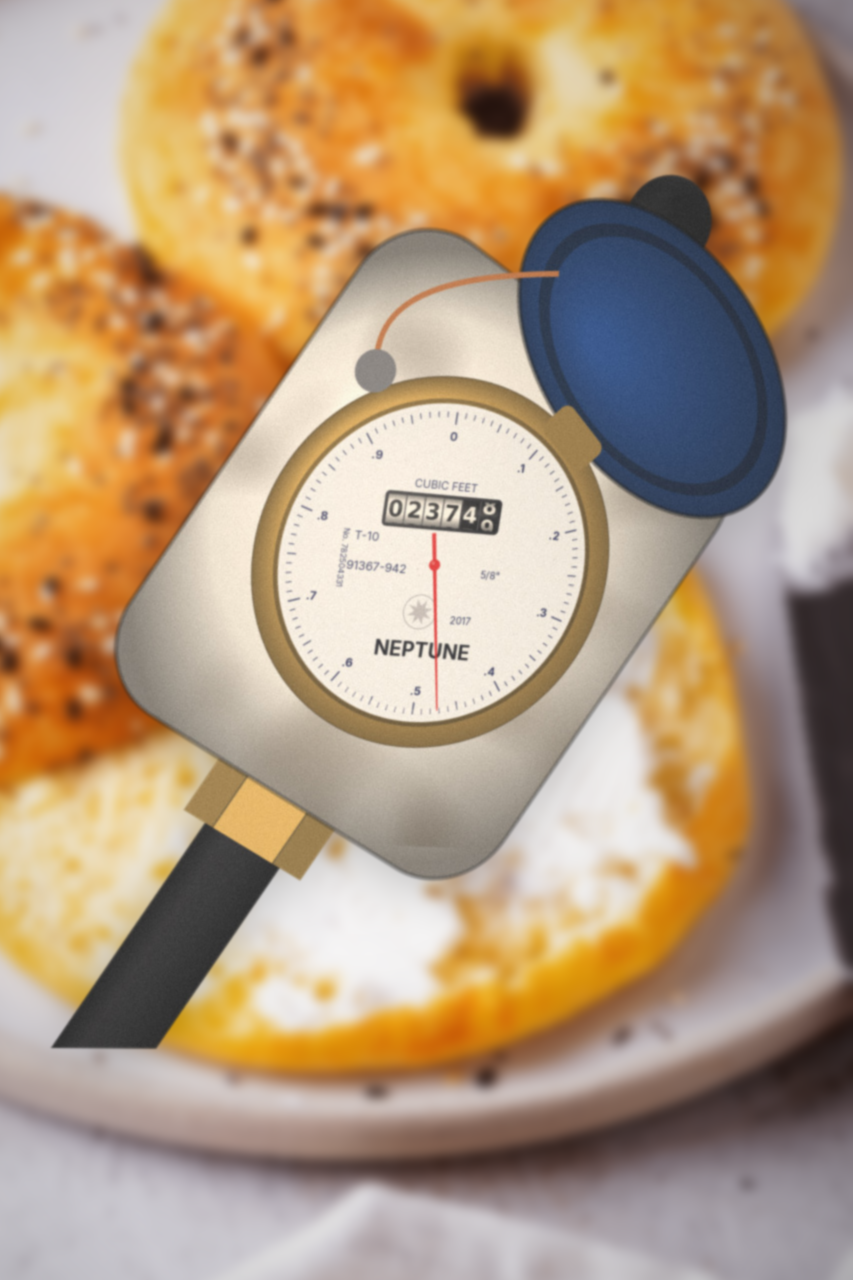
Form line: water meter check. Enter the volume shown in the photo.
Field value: 23748.47 ft³
